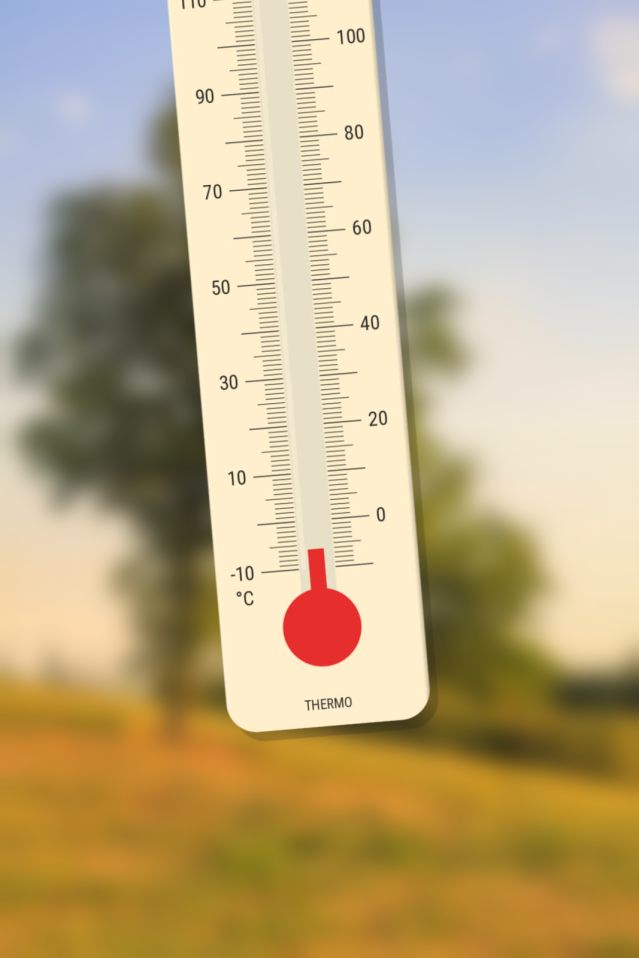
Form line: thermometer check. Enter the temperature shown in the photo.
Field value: -6 °C
